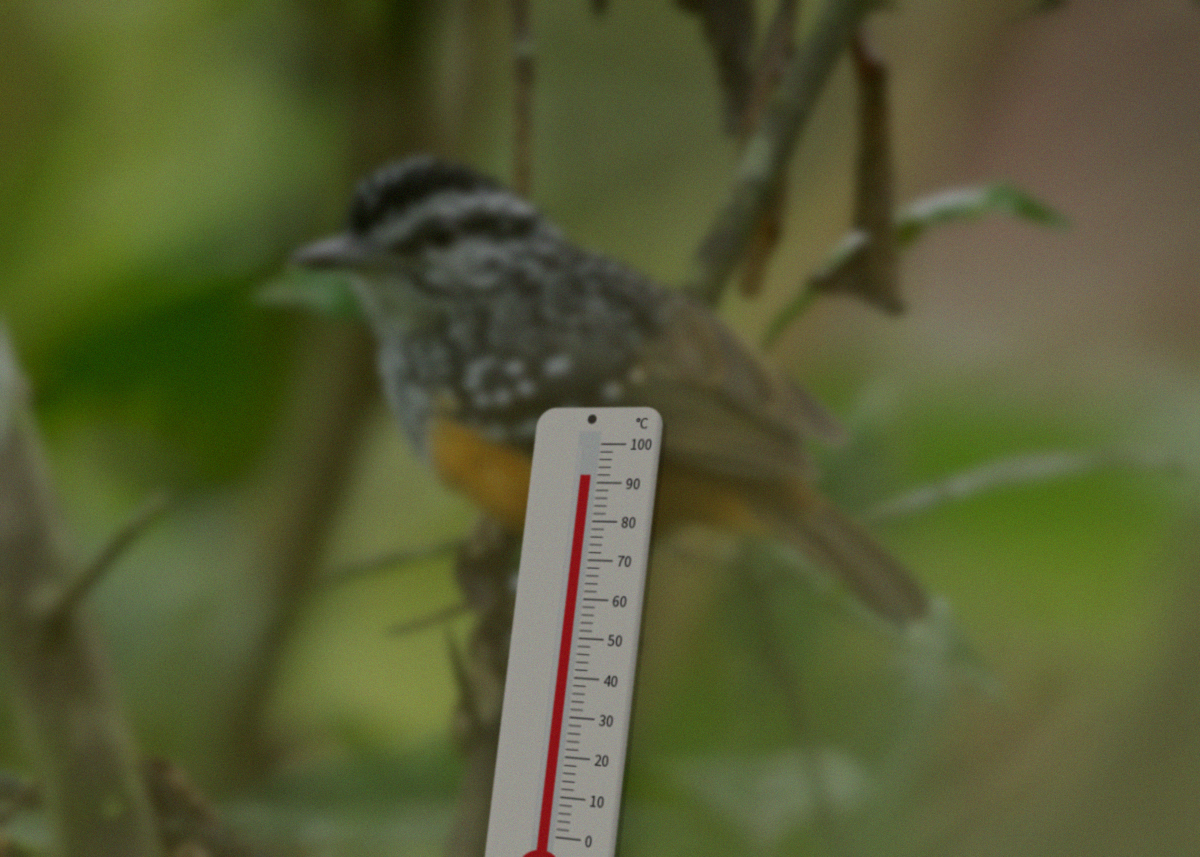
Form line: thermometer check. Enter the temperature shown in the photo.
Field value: 92 °C
